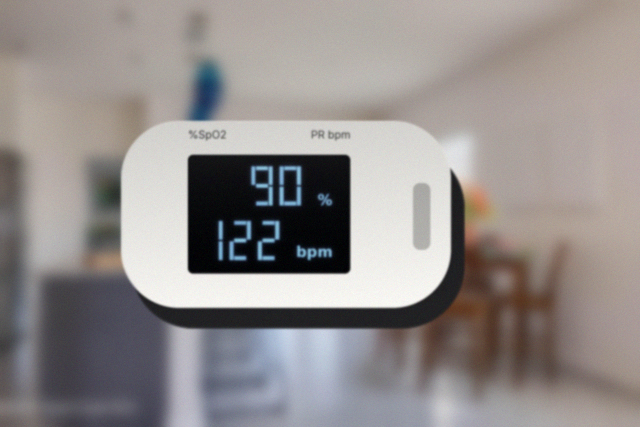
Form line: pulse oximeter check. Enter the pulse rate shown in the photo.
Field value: 122 bpm
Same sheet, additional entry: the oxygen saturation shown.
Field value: 90 %
